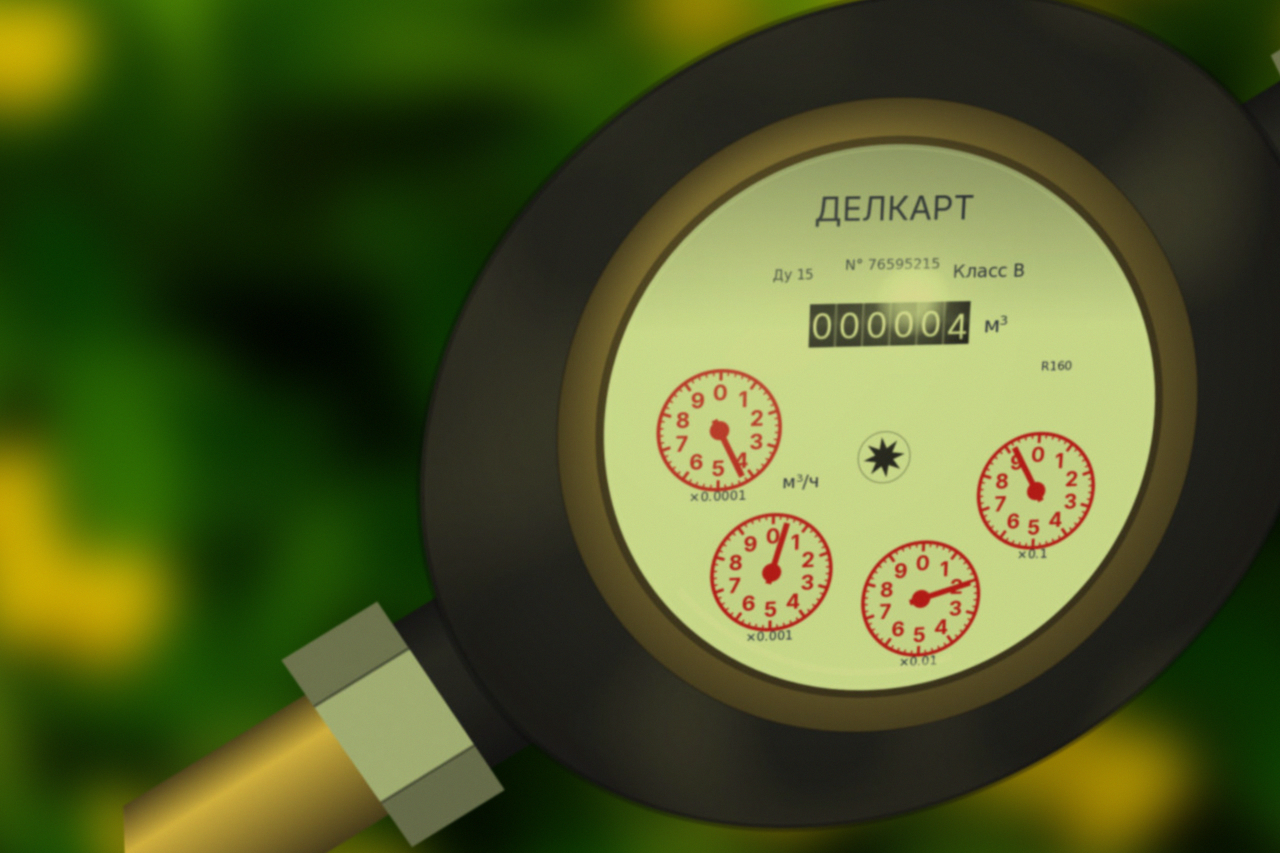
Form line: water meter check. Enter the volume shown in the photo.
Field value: 3.9204 m³
